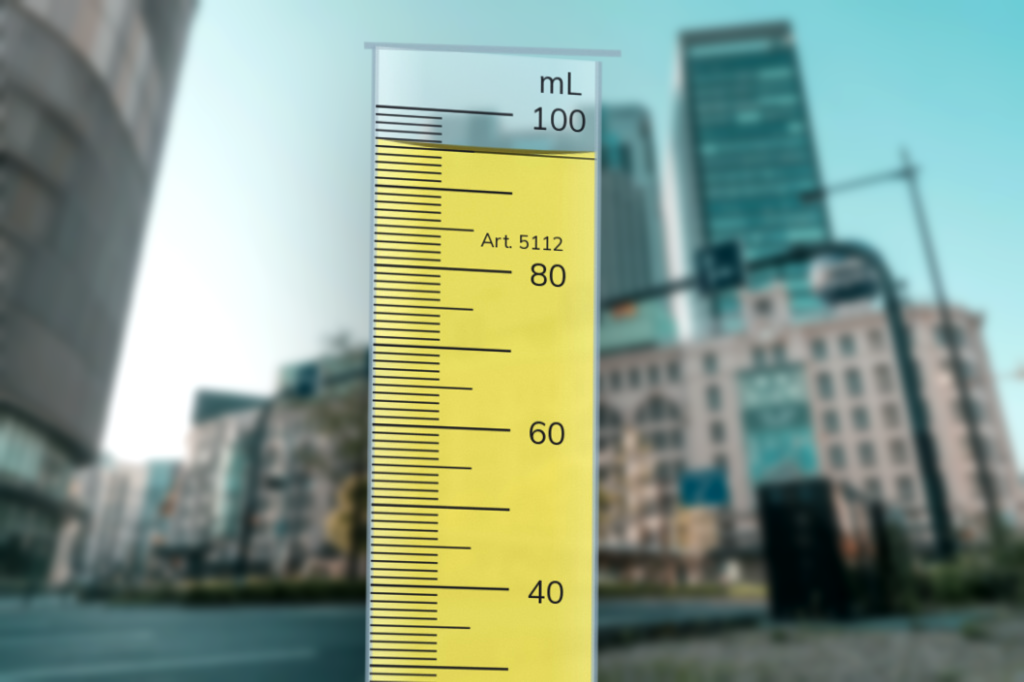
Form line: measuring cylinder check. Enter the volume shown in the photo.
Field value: 95 mL
